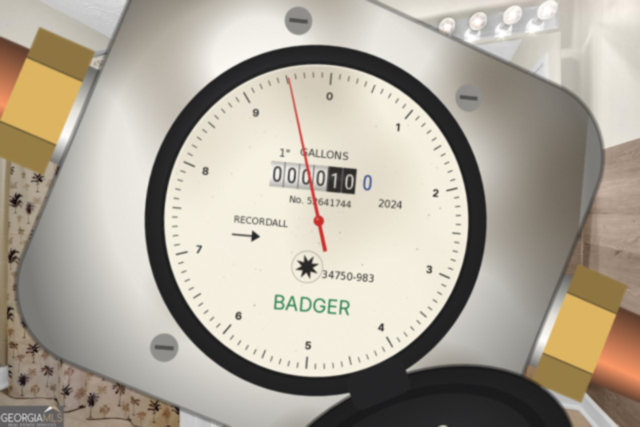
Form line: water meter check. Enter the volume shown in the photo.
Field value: 99.5 gal
